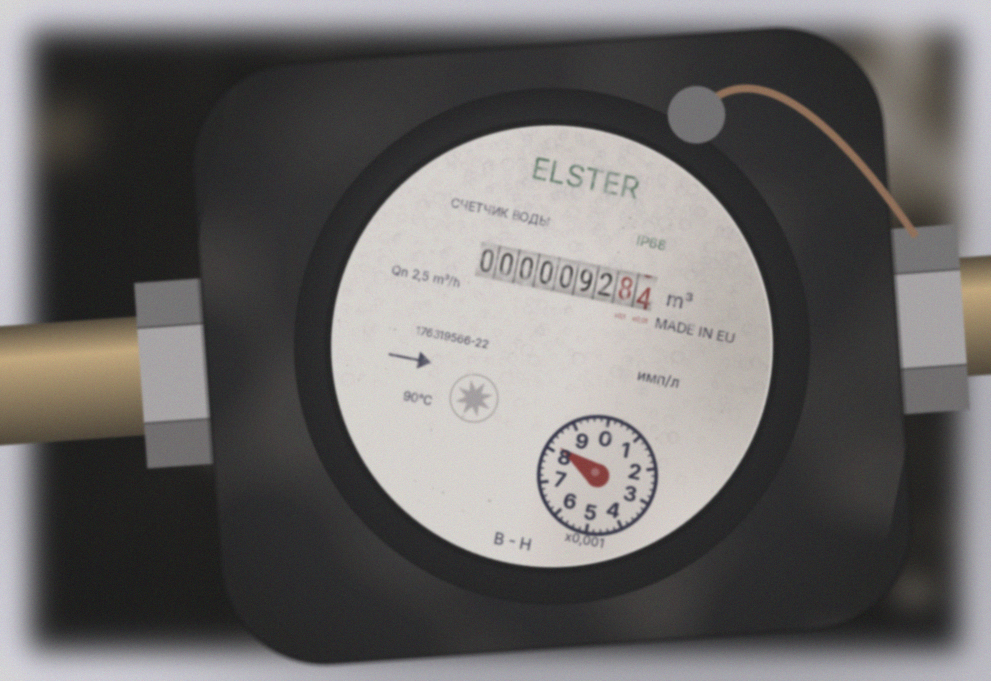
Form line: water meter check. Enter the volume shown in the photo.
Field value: 92.838 m³
